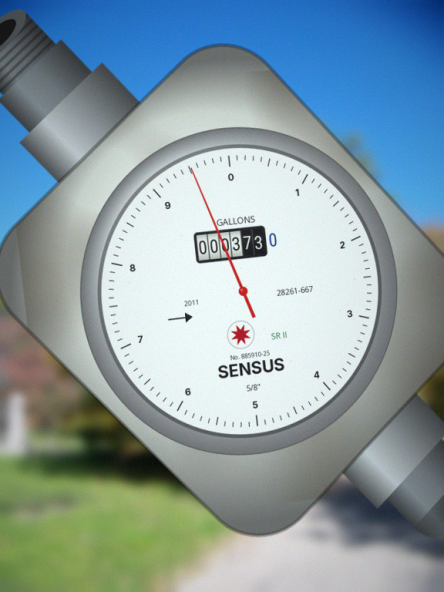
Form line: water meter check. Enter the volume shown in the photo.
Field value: 3729.5 gal
